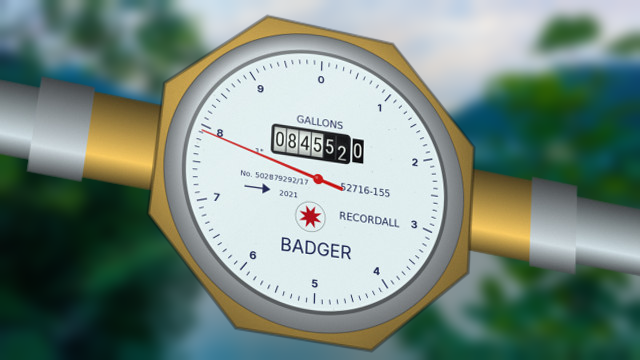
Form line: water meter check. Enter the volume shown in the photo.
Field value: 845517.9 gal
